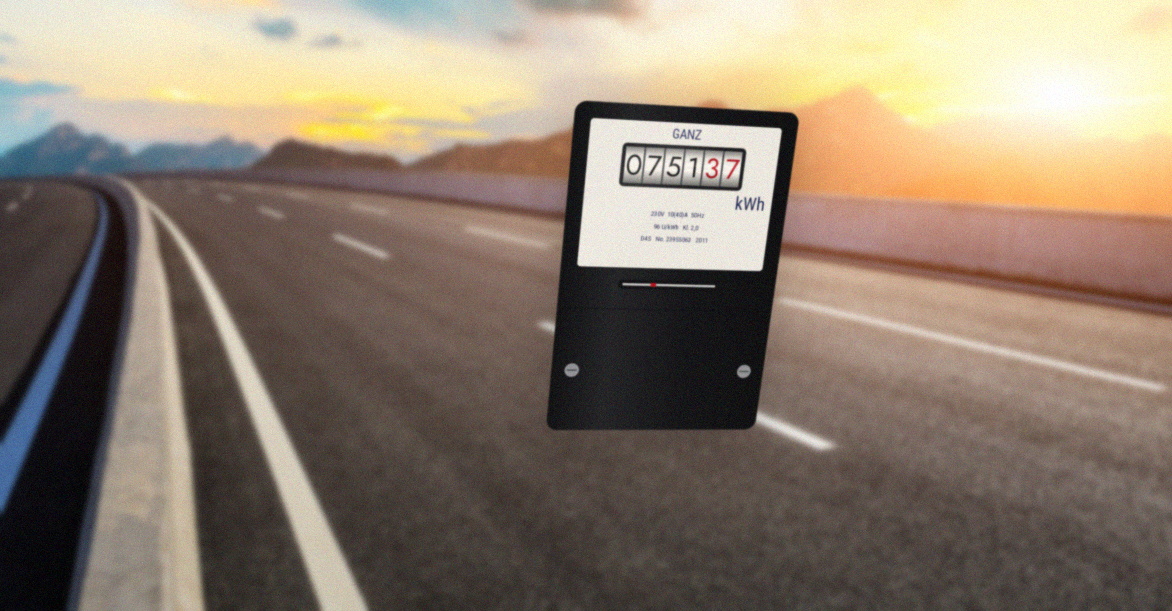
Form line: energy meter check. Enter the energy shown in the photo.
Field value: 751.37 kWh
